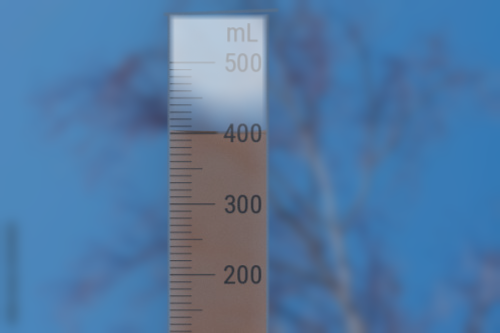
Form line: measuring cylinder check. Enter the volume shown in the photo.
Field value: 400 mL
